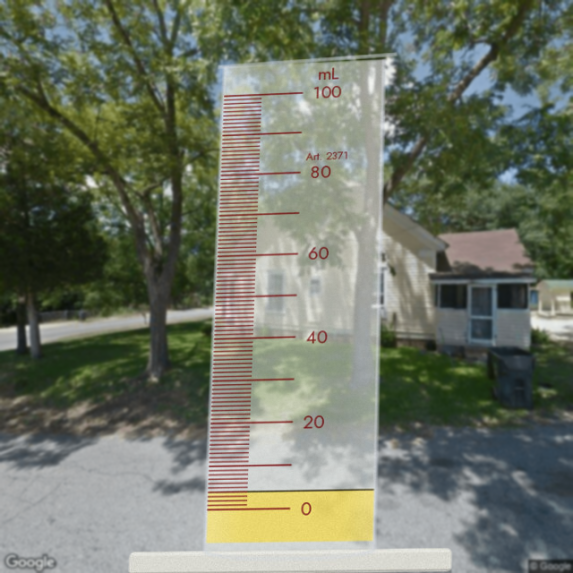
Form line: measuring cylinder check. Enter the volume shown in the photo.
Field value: 4 mL
